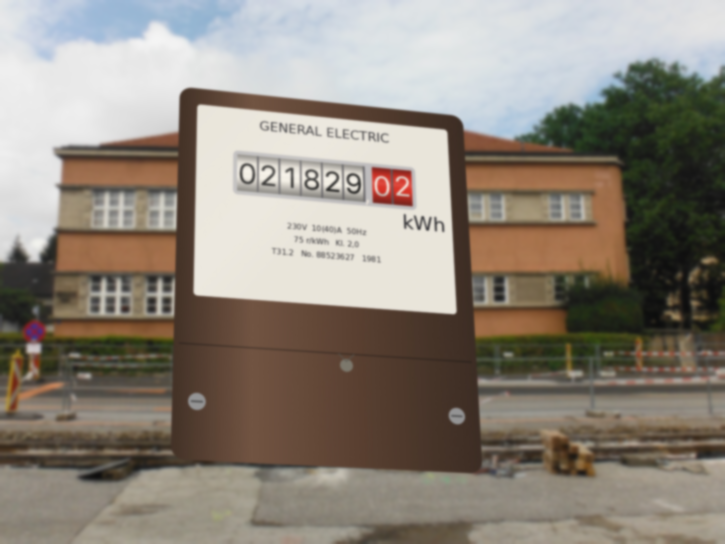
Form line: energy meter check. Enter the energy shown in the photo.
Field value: 21829.02 kWh
